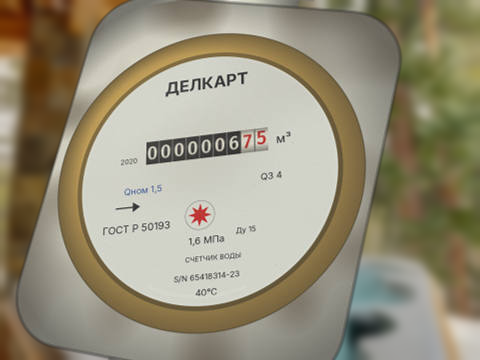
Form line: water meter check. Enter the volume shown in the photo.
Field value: 6.75 m³
